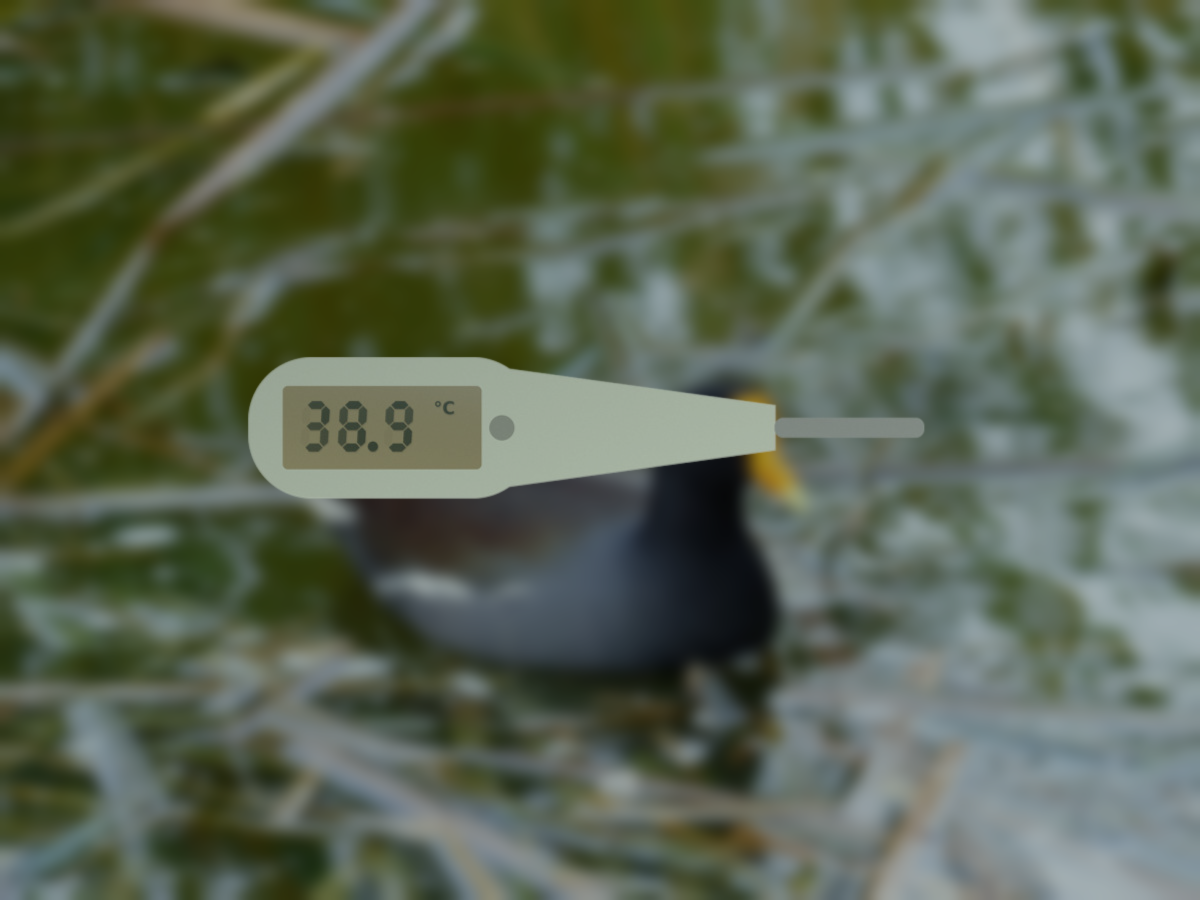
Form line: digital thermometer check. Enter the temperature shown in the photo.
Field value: 38.9 °C
